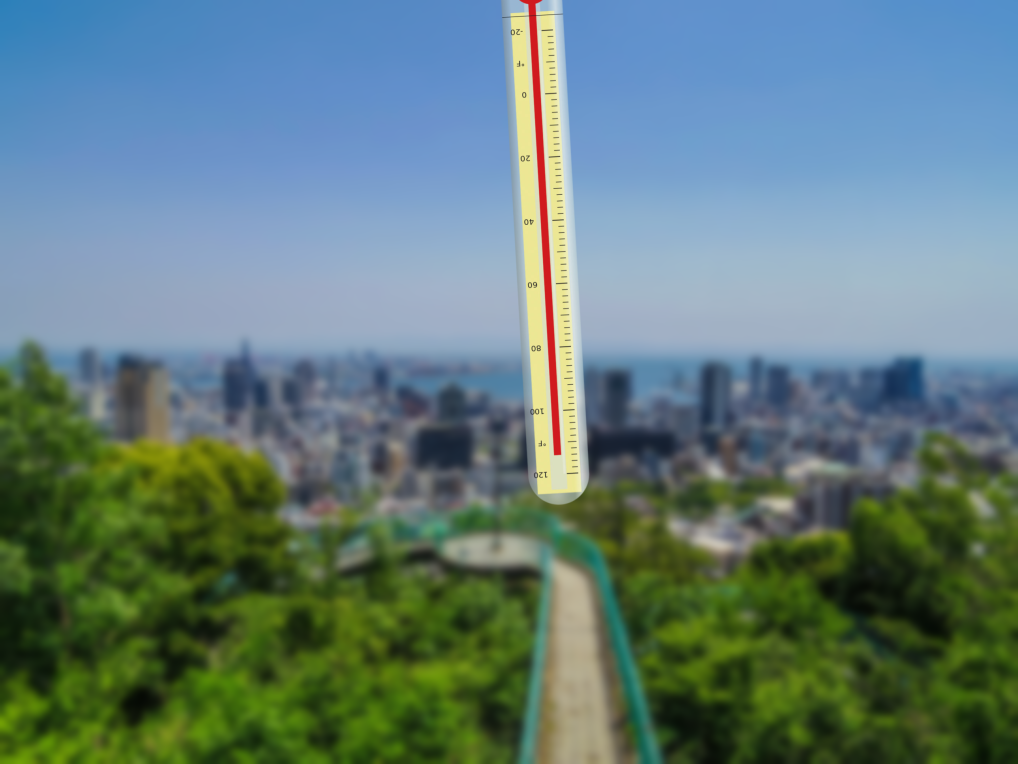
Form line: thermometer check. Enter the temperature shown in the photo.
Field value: 114 °F
